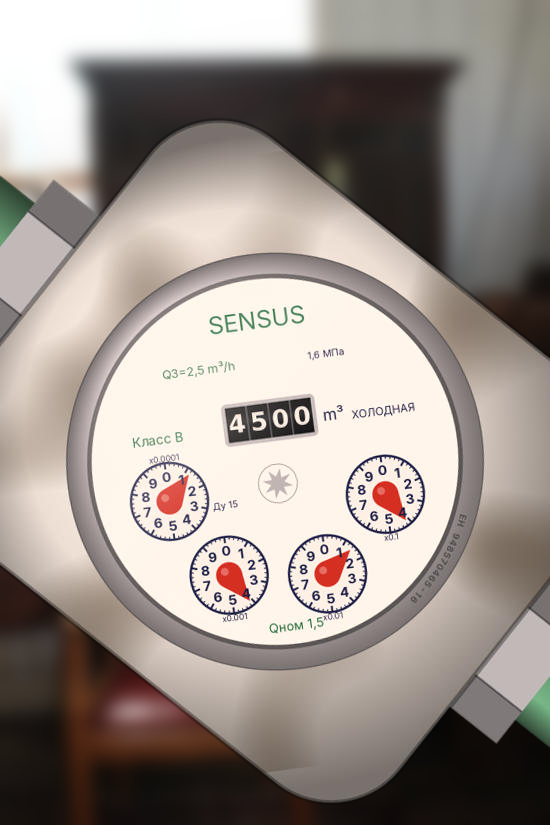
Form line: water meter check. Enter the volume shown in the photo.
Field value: 4500.4141 m³
